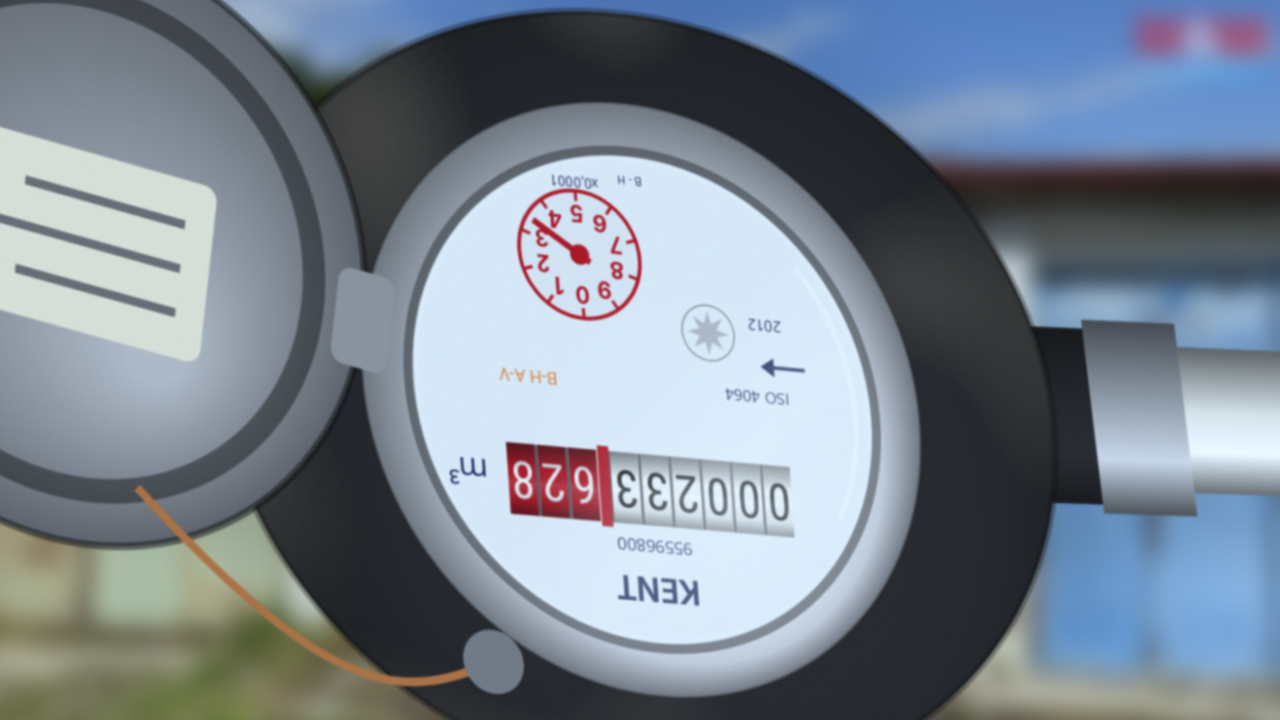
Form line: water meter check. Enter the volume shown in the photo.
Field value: 233.6283 m³
